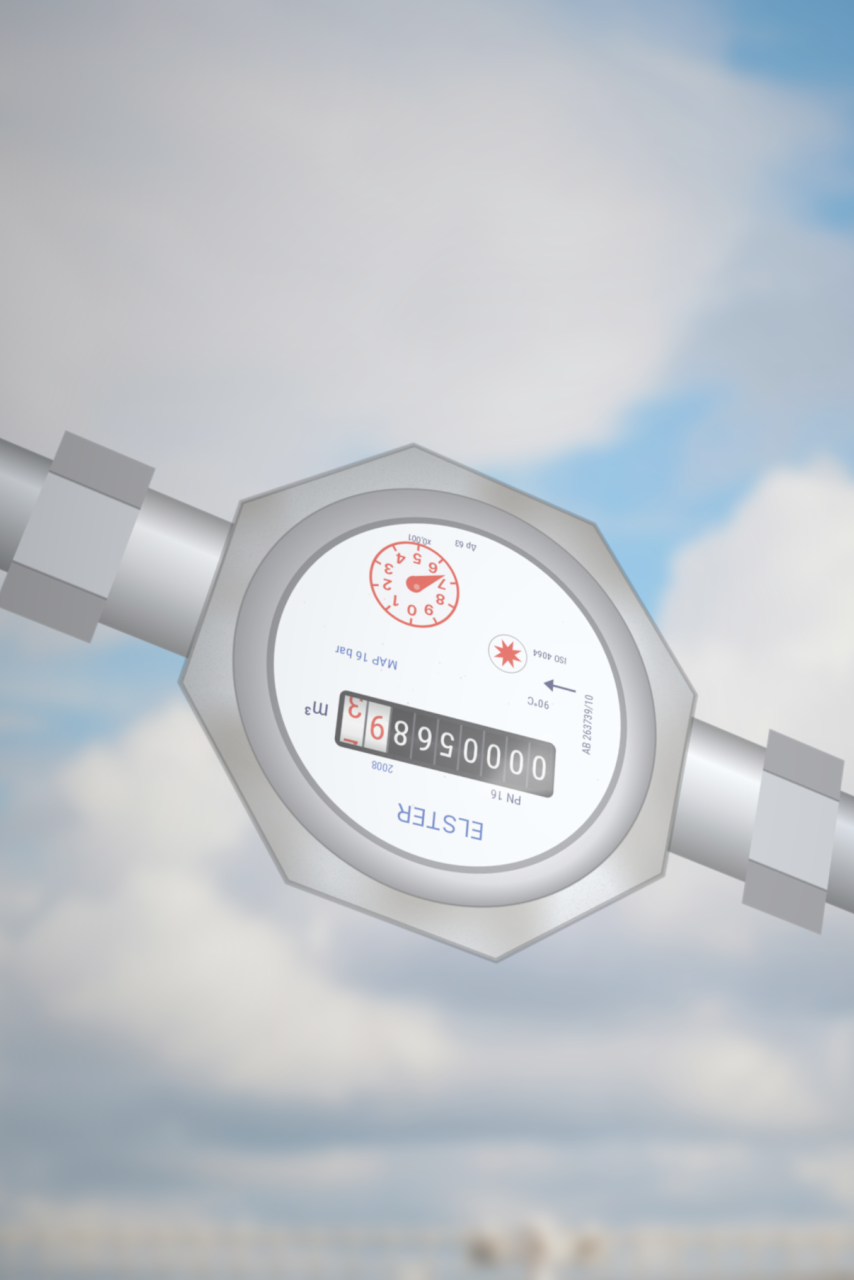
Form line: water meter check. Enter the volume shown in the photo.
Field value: 568.926 m³
